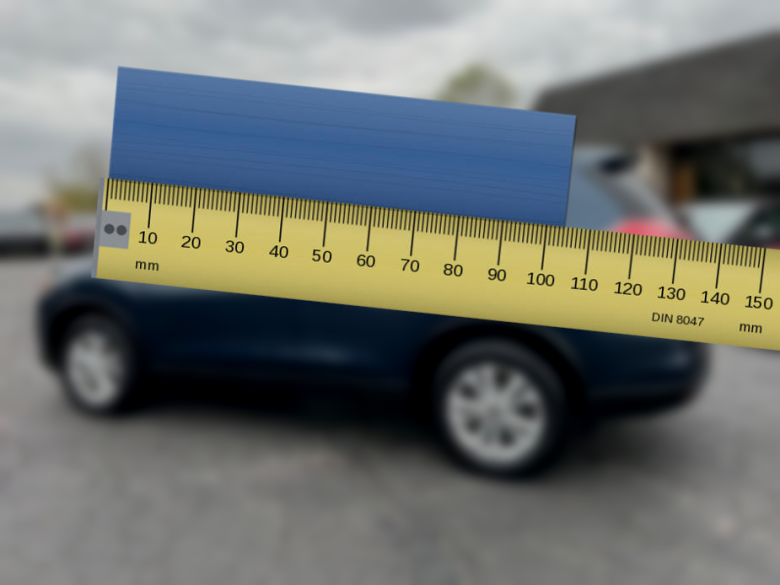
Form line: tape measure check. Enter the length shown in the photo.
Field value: 104 mm
